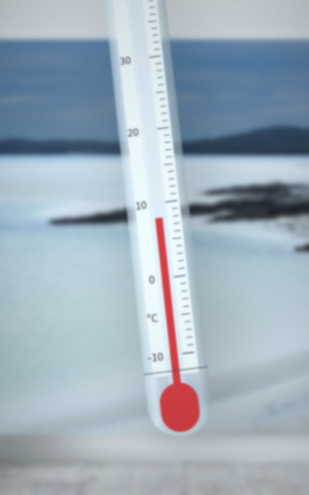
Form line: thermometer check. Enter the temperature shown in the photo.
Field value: 8 °C
